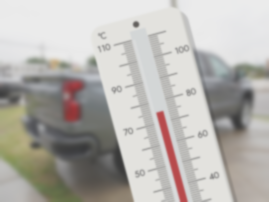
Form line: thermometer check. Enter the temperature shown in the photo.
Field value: 75 °C
